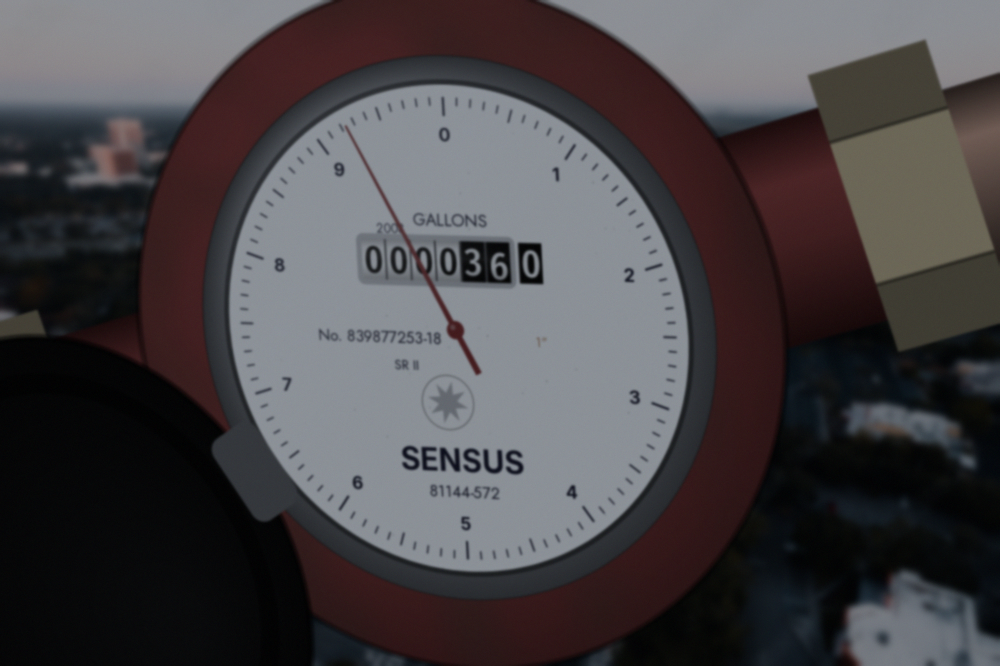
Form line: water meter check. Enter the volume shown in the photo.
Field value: 359.2 gal
